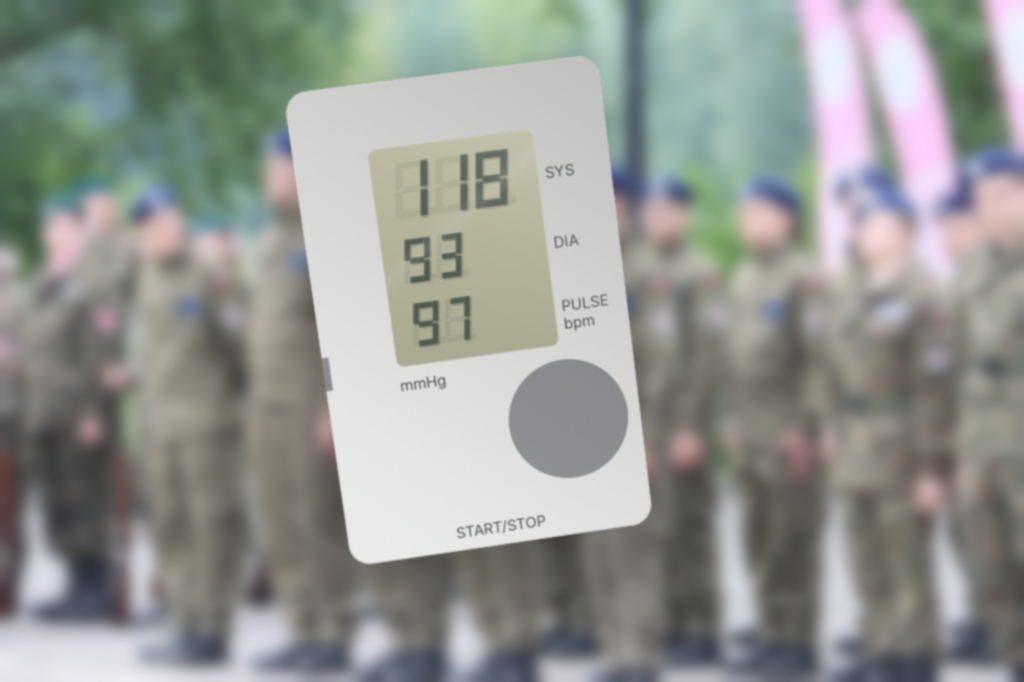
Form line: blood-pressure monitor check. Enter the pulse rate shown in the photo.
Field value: 97 bpm
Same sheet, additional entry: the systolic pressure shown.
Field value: 118 mmHg
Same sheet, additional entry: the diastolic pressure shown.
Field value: 93 mmHg
